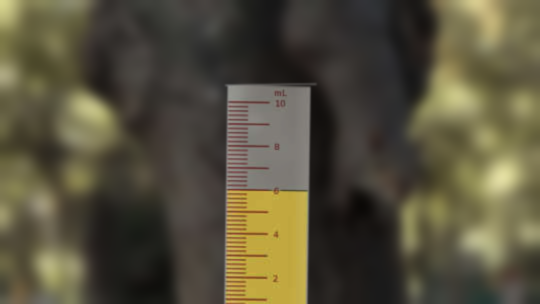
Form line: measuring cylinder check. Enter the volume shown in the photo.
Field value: 6 mL
